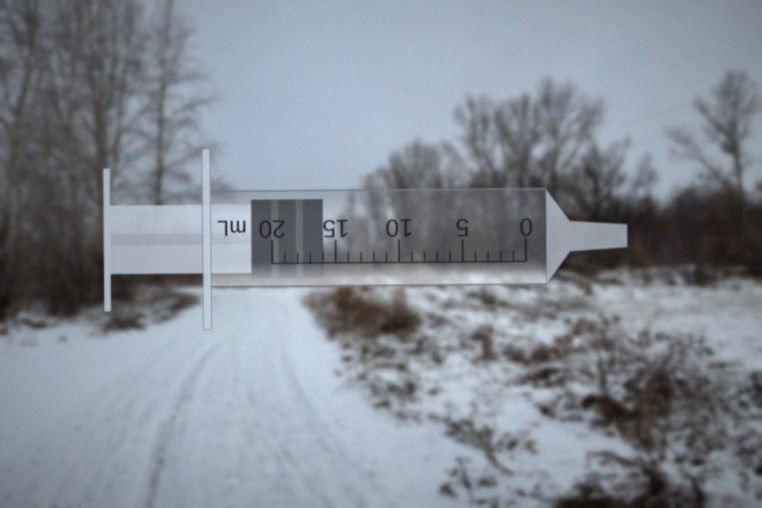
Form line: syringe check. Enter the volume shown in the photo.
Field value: 16 mL
